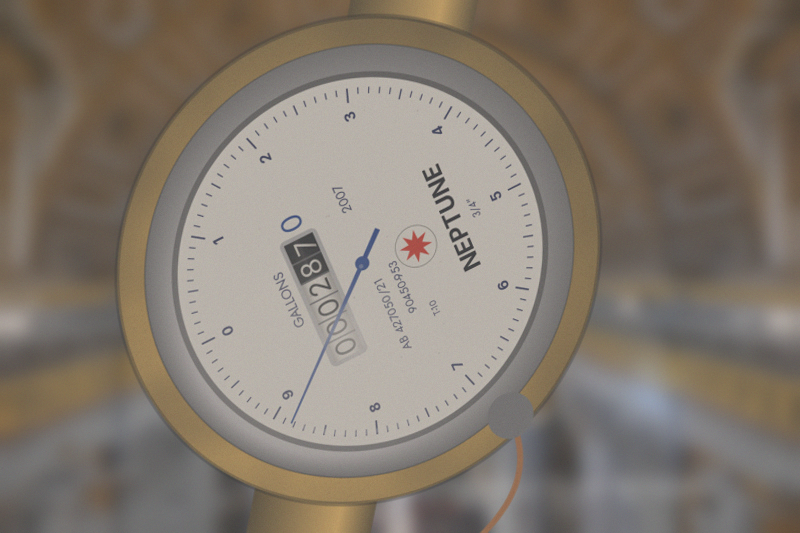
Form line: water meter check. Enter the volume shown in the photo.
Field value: 2868.8 gal
